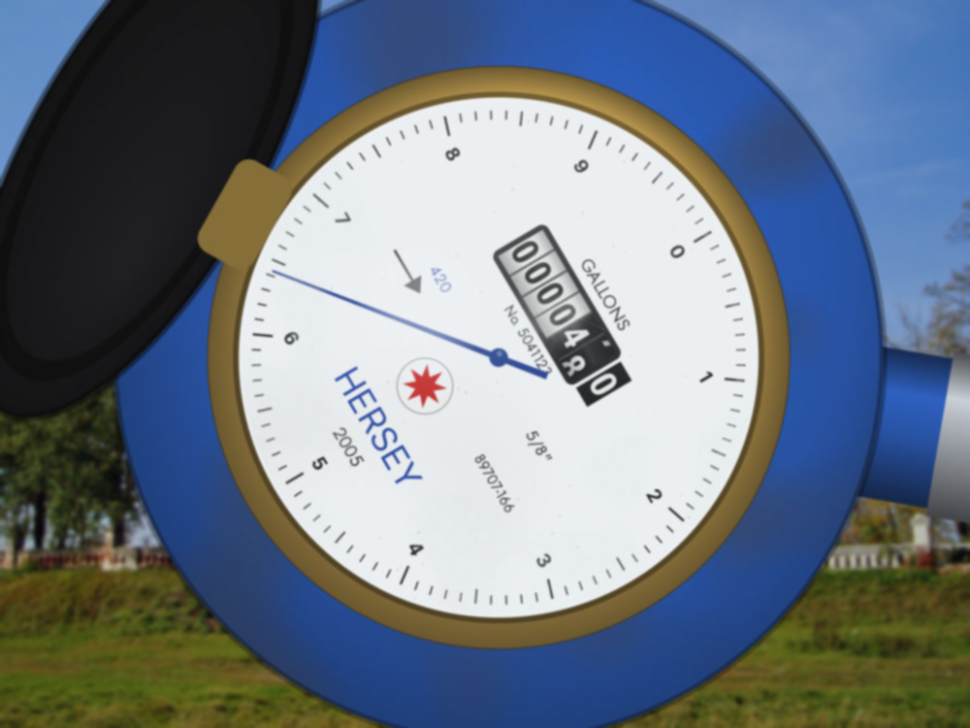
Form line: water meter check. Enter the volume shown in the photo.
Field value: 476.4 gal
